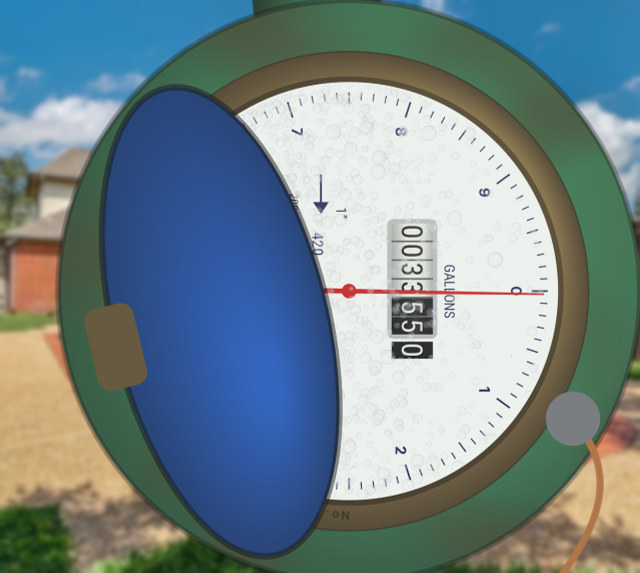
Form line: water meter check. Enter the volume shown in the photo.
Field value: 33550.0 gal
